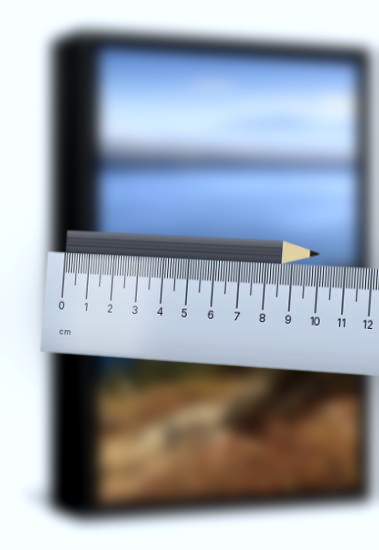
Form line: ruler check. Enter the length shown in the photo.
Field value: 10 cm
